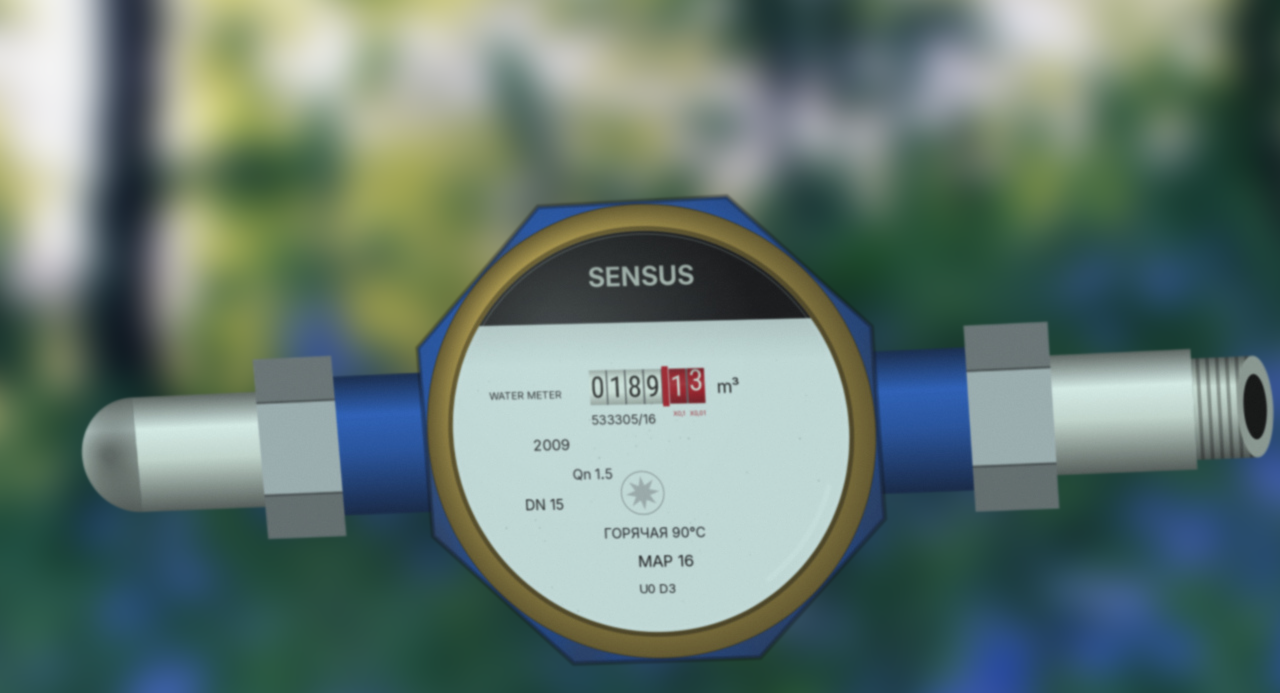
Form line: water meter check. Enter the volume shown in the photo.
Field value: 189.13 m³
